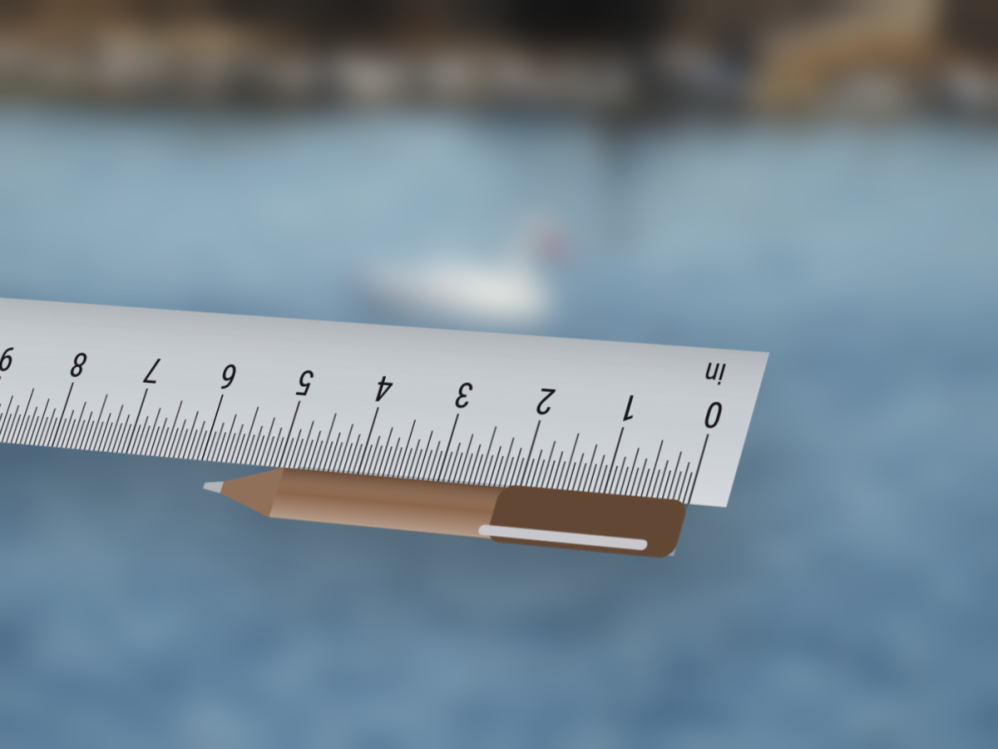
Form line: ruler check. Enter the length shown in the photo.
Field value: 5.875 in
